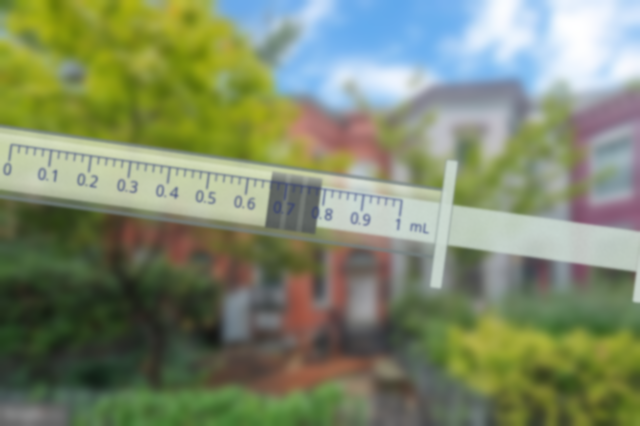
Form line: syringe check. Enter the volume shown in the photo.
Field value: 0.66 mL
